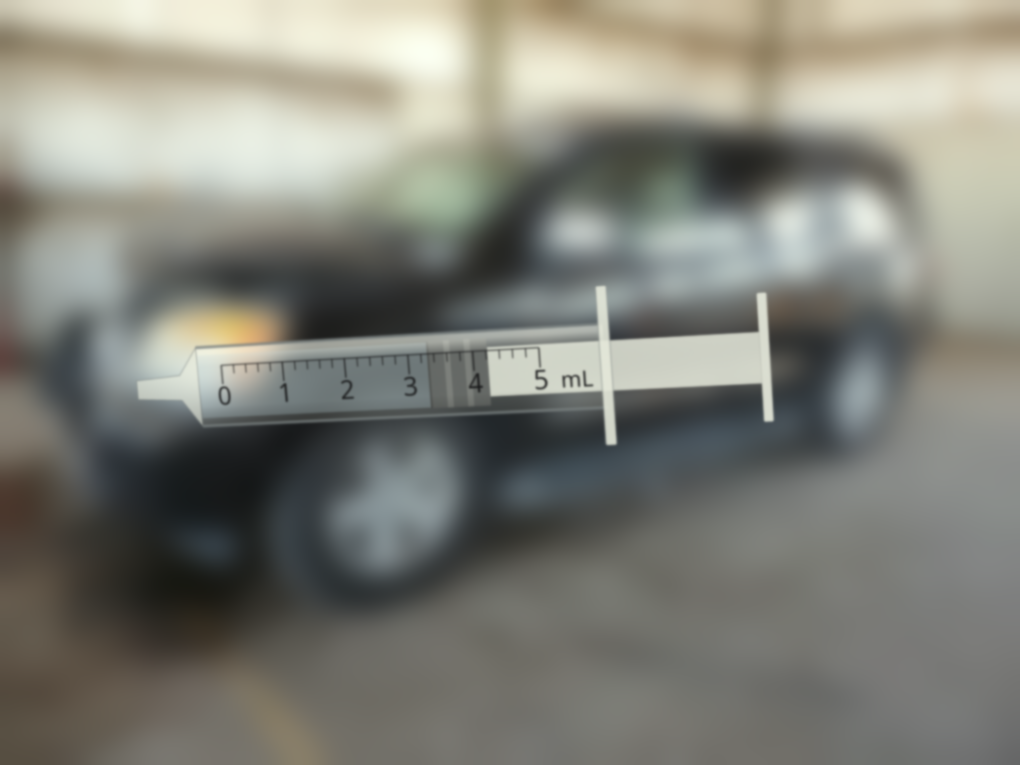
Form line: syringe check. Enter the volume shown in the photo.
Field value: 3.3 mL
